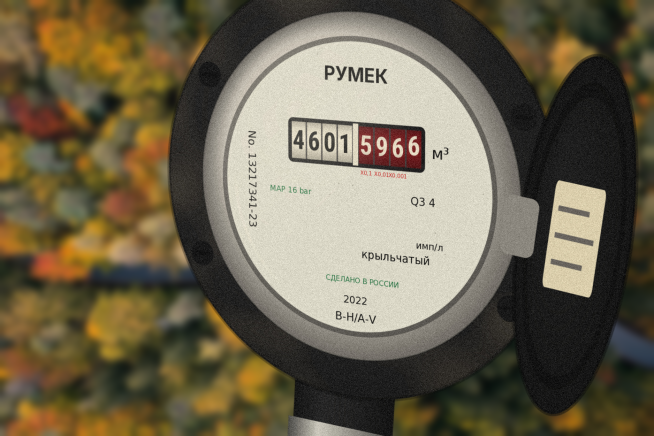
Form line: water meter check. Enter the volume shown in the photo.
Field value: 4601.5966 m³
